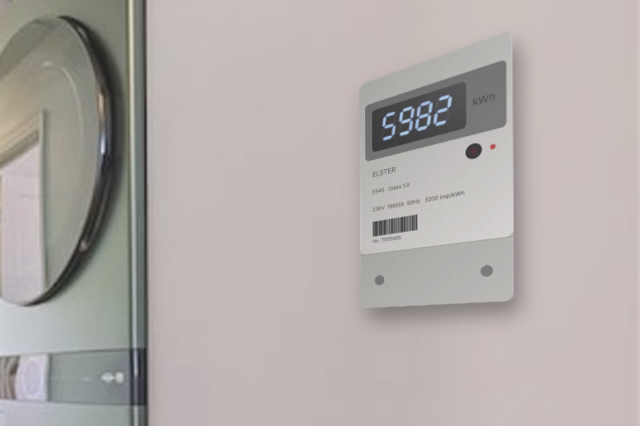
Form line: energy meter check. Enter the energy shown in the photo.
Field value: 5982 kWh
